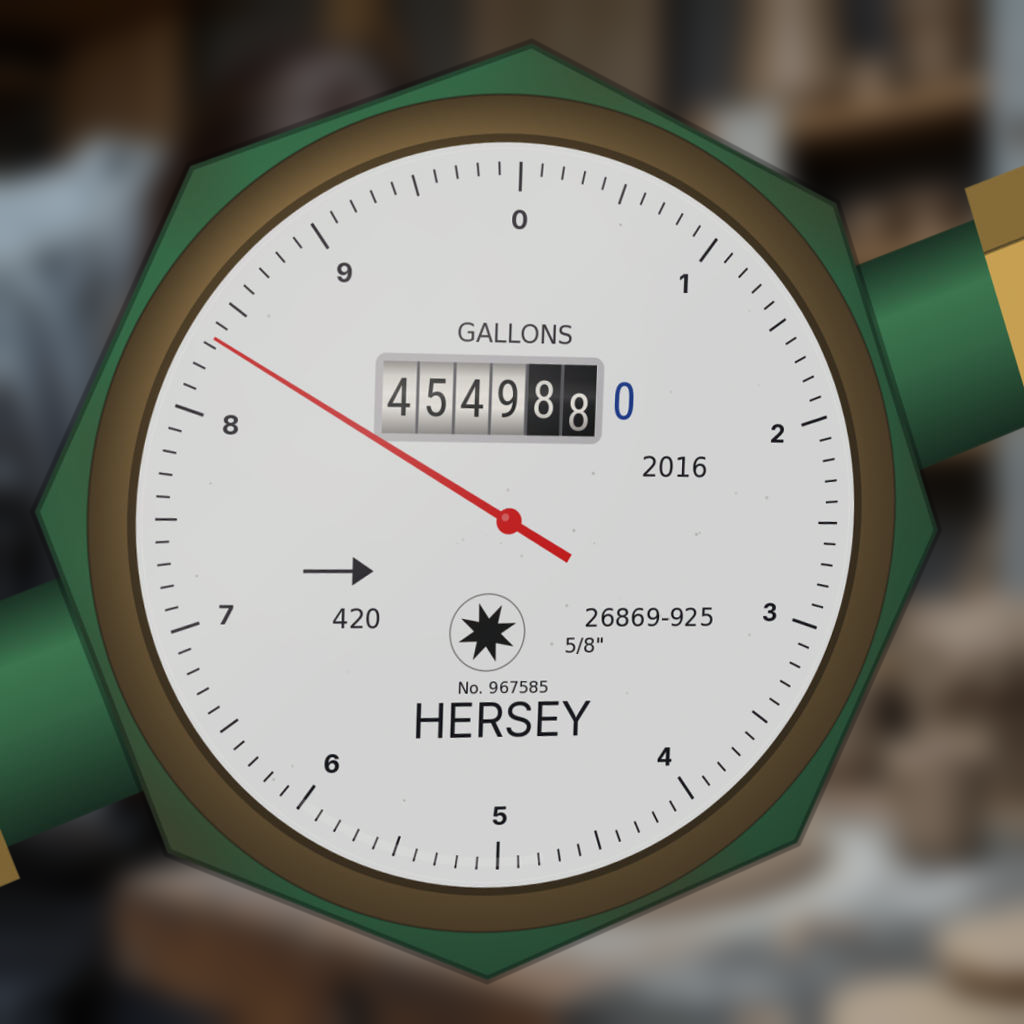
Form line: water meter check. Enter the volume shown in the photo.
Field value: 4549878.3 gal
